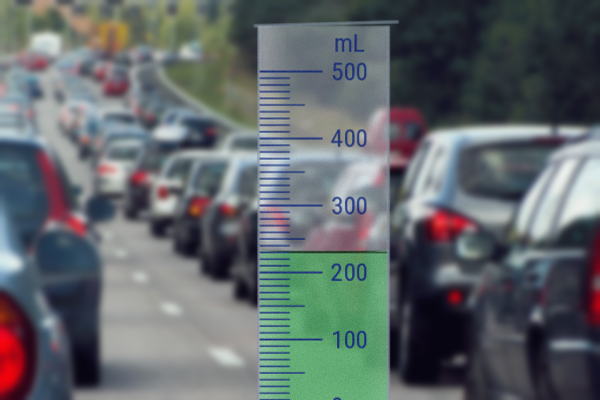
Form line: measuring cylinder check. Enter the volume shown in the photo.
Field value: 230 mL
